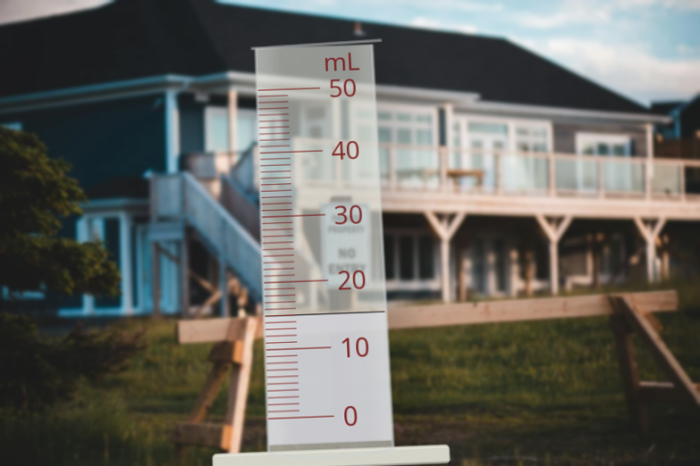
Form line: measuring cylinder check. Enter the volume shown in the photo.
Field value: 15 mL
